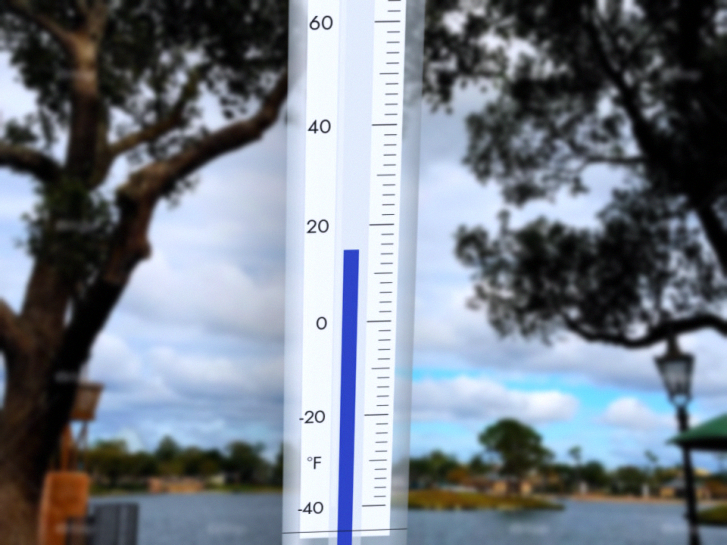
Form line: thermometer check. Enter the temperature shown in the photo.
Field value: 15 °F
